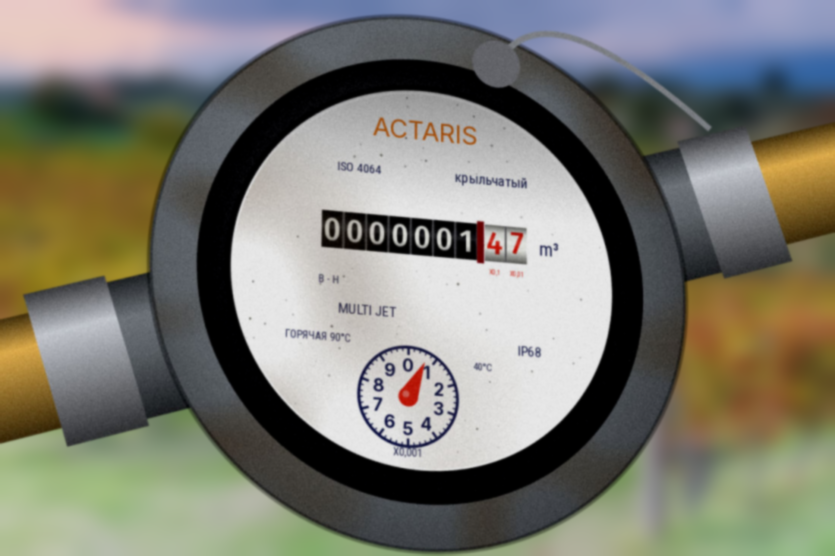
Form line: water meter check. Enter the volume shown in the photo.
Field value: 1.470 m³
